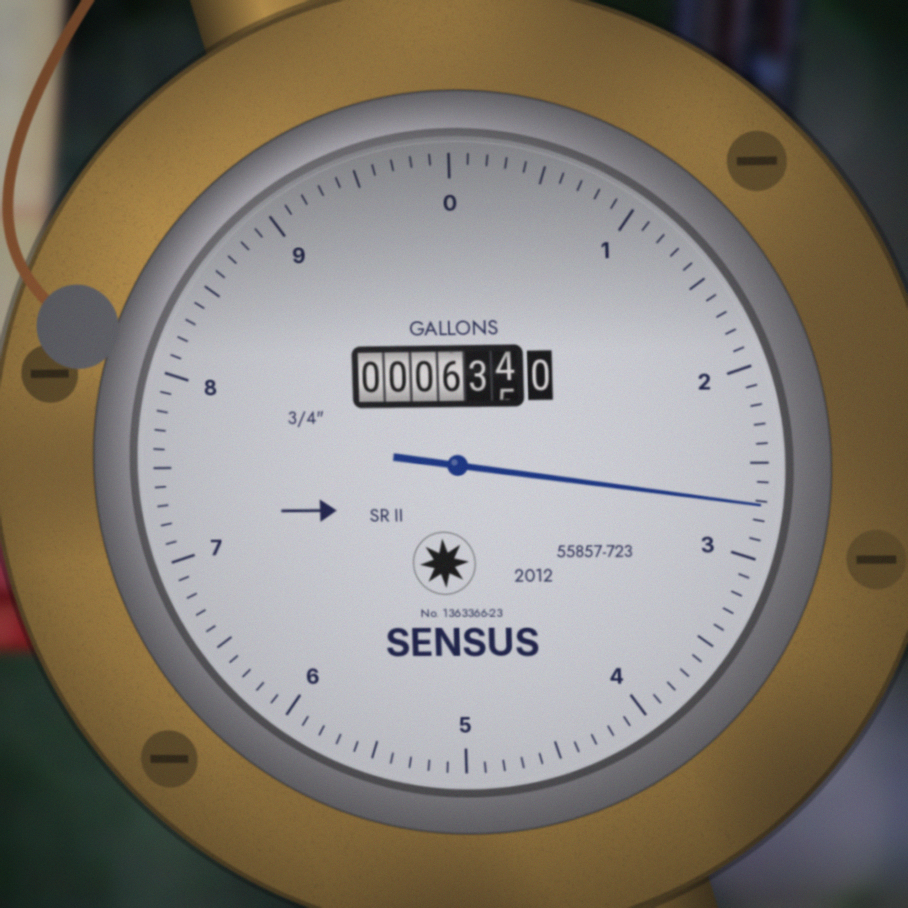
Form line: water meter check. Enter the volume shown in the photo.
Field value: 6342.7 gal
